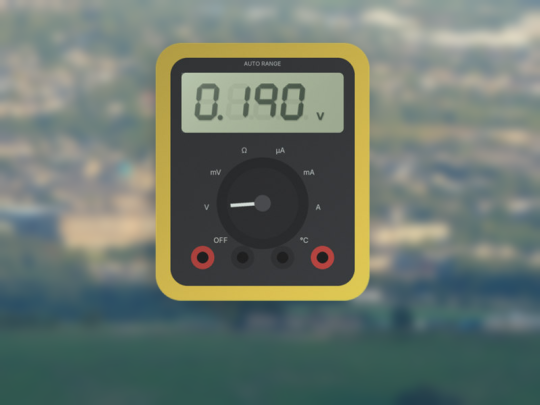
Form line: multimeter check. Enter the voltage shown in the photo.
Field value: 0.190 V
